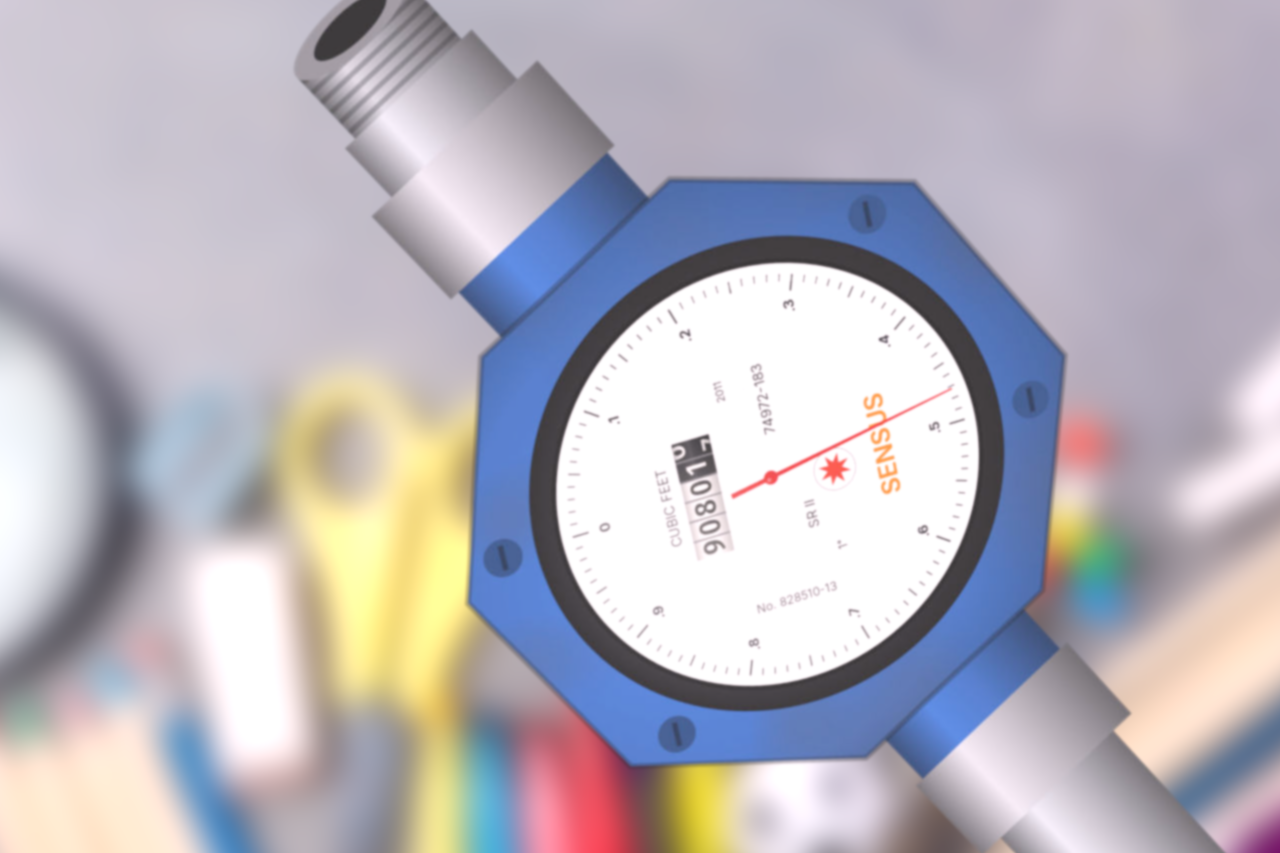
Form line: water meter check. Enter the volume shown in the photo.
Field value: 908016.47 ft³
